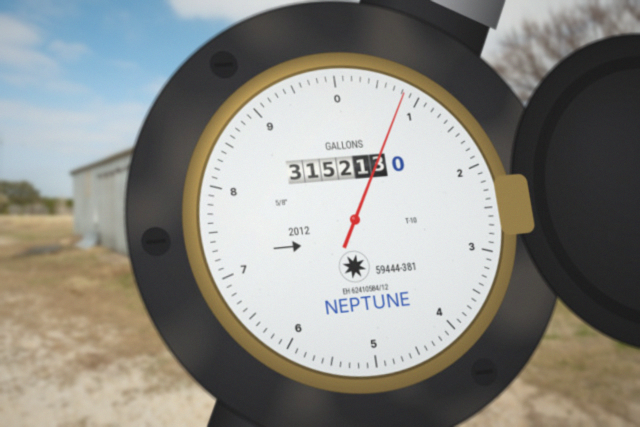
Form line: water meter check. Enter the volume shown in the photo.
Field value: 3152130.8 gal
